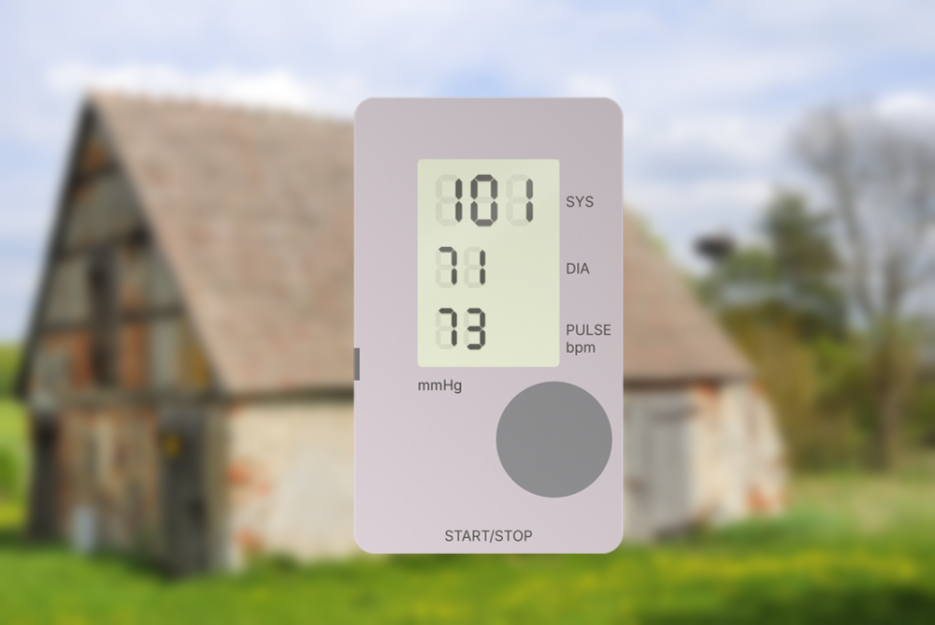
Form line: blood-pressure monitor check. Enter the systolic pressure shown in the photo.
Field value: 101 mmHg
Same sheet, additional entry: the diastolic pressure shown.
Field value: 71 mmHg
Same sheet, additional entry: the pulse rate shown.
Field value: 73 bpm
